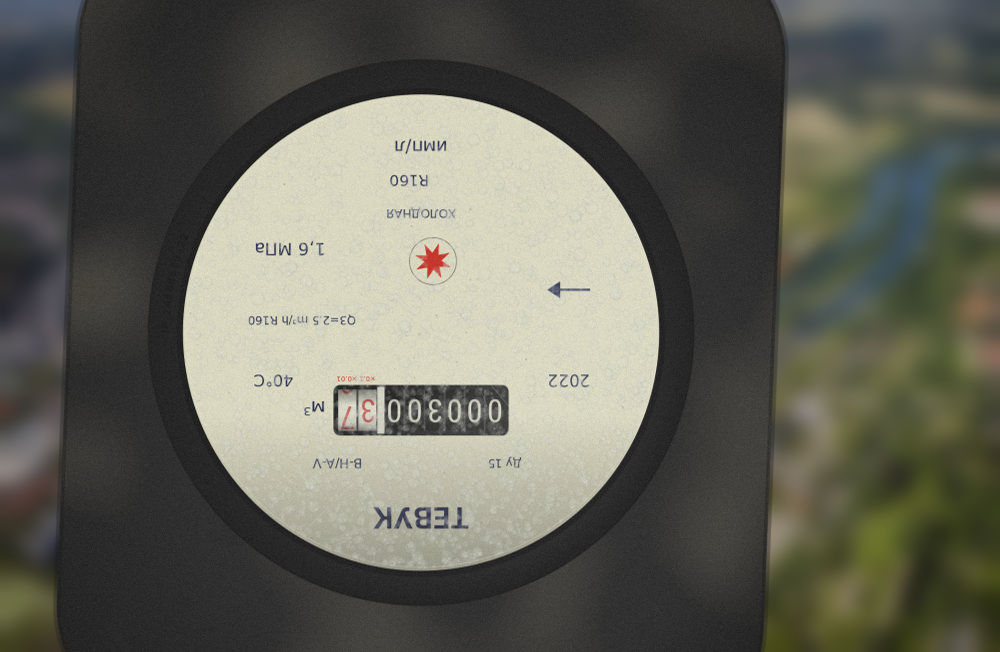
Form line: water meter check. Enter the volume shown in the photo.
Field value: 300.37 m³
